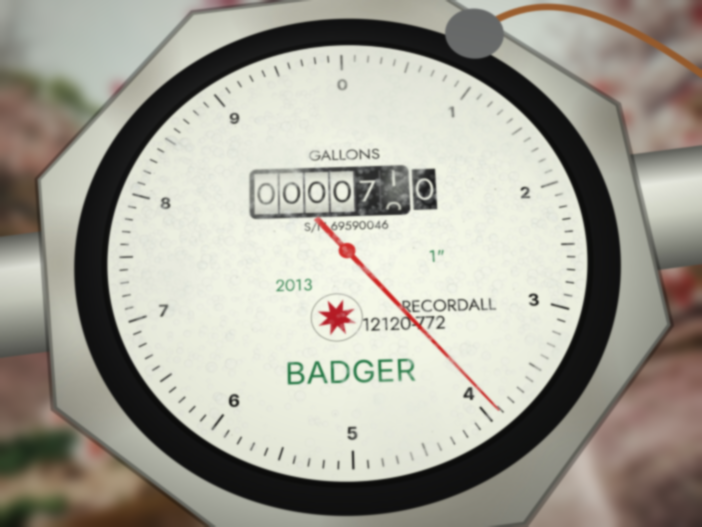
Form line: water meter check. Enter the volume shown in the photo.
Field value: 713.9 gal
